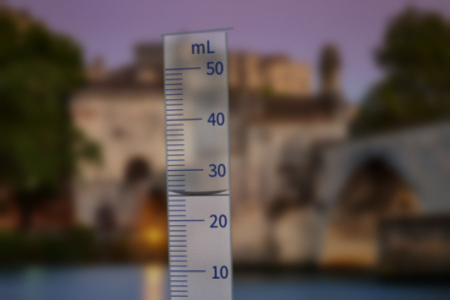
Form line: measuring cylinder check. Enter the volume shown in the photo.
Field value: 25 mL
